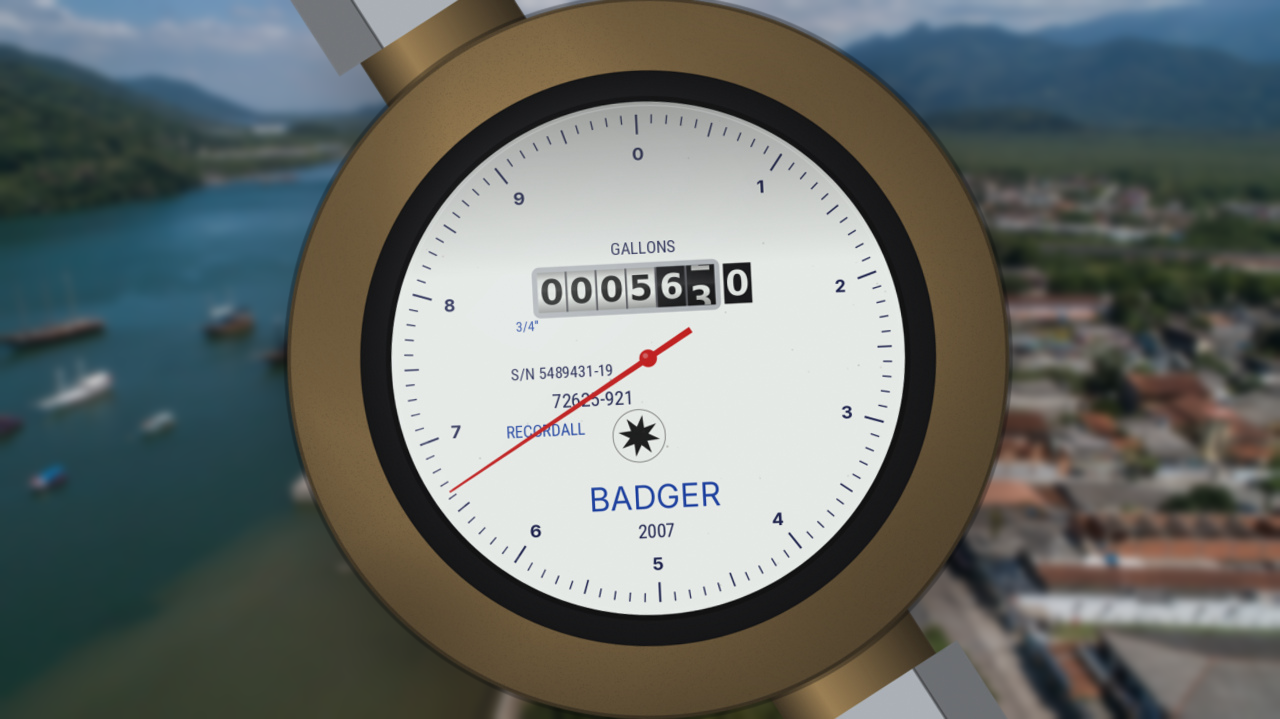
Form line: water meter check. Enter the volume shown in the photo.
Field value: 5626.6 gal
